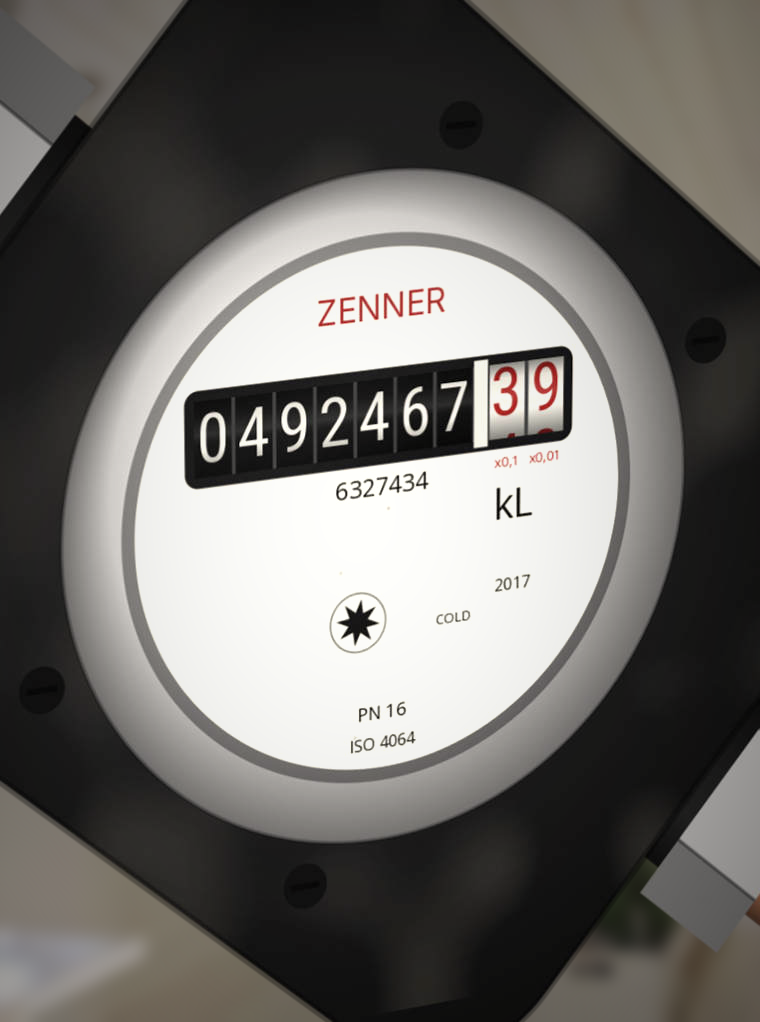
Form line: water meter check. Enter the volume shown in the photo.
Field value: 492467.39 kL
